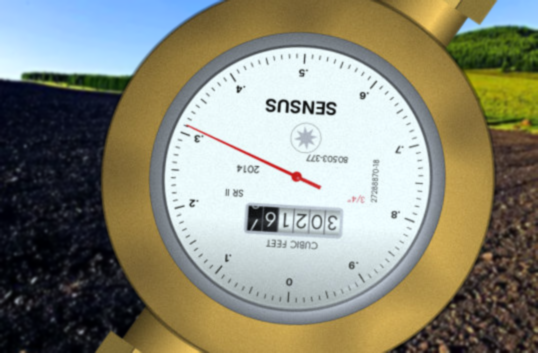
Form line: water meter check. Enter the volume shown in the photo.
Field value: 302167.31 ft³
